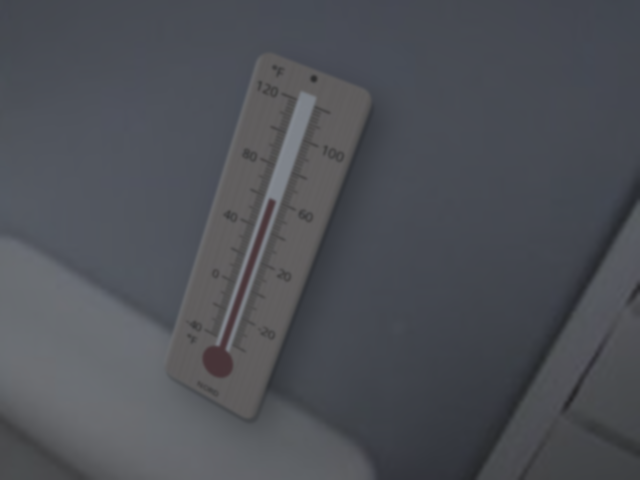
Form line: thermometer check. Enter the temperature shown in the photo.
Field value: 60 °F
